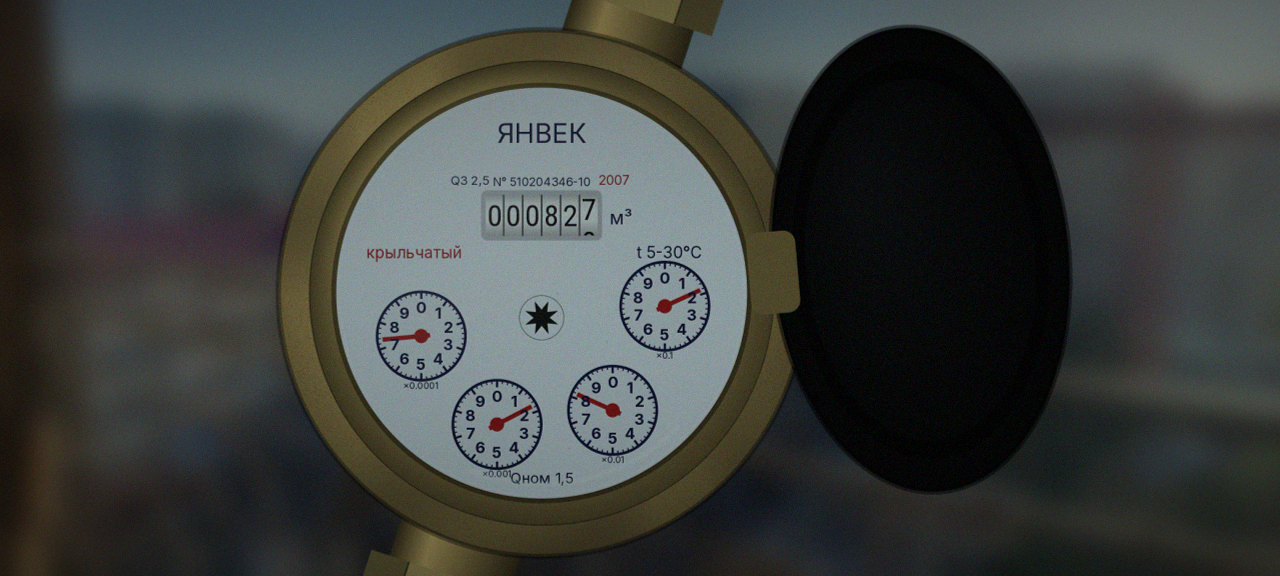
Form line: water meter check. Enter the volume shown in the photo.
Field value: 827.1817 m³
